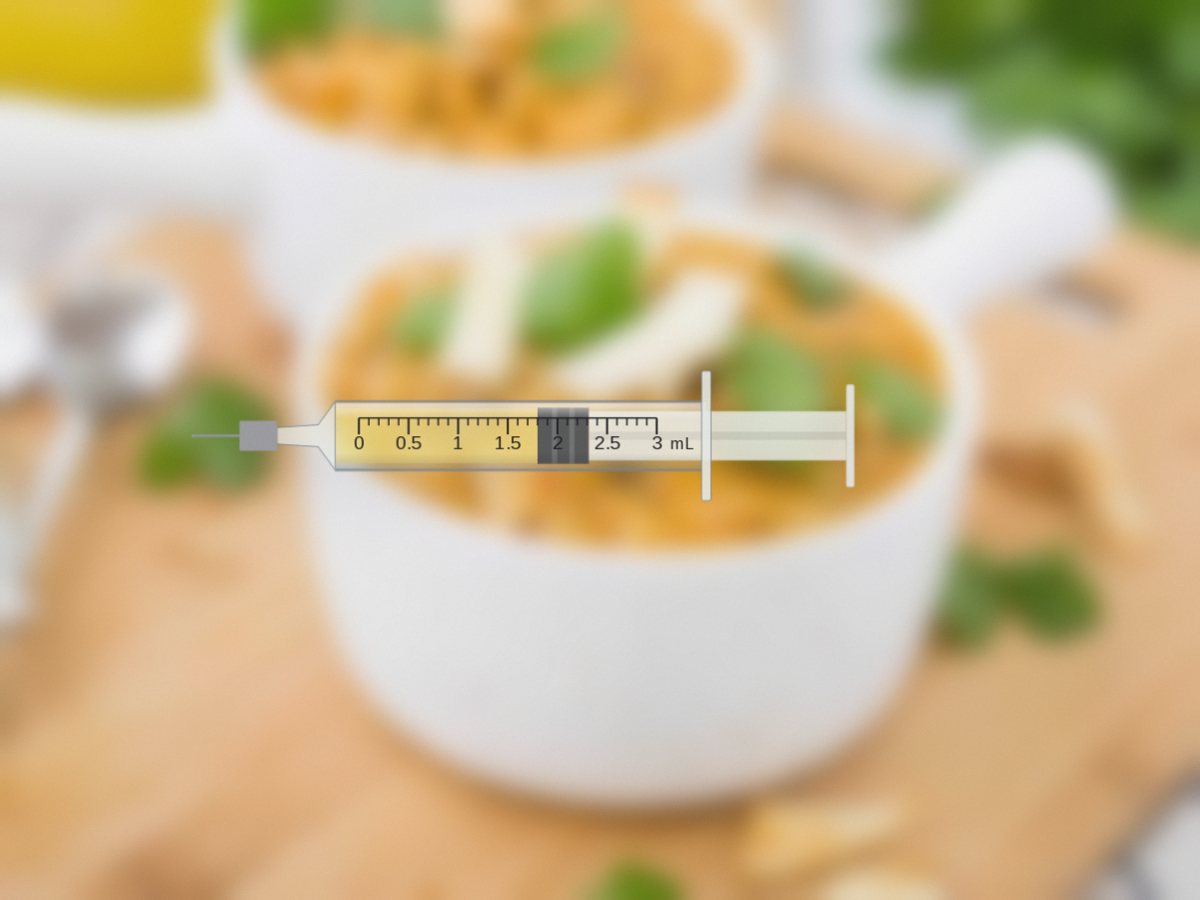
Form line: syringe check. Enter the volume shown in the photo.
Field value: 1.8 mL
